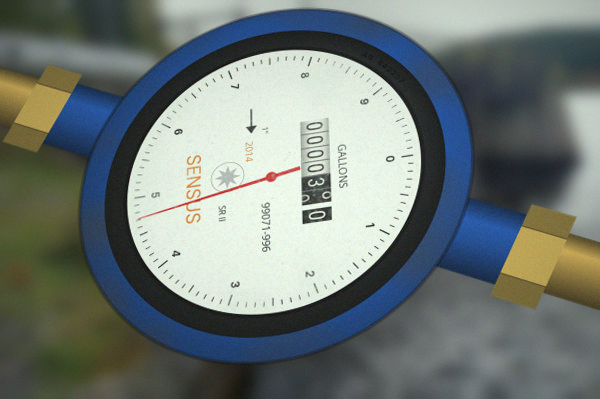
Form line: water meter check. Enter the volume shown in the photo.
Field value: 384.7 gal
